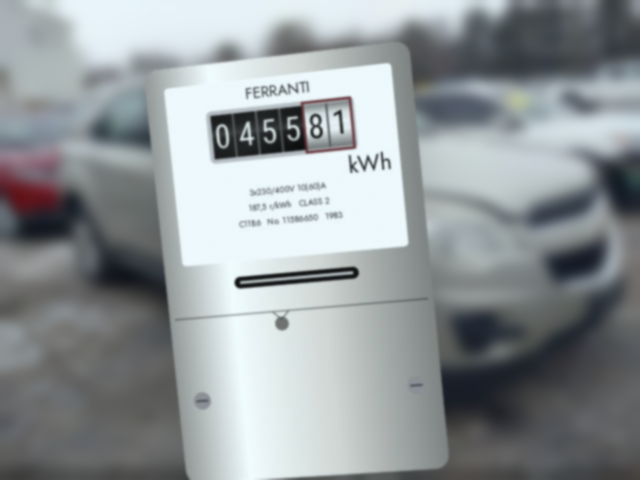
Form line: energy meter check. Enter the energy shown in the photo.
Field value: 455.81 kWh
